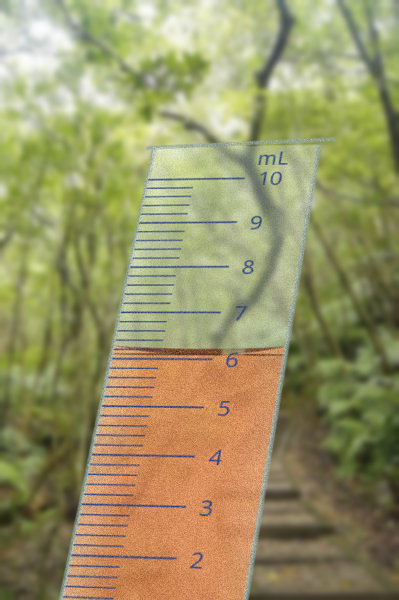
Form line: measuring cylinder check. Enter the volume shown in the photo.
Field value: 6.1 mL
